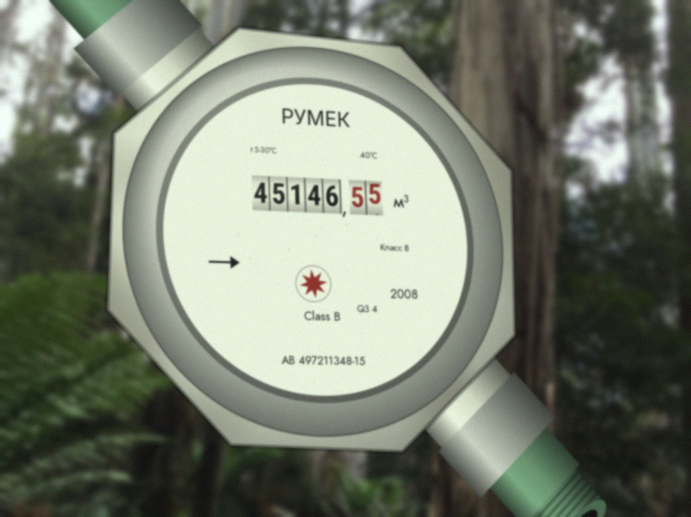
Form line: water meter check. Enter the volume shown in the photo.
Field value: 45146.55 m³
